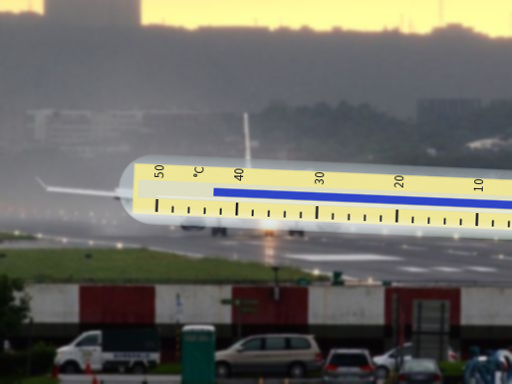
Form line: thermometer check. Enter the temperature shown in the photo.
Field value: 43 °C
